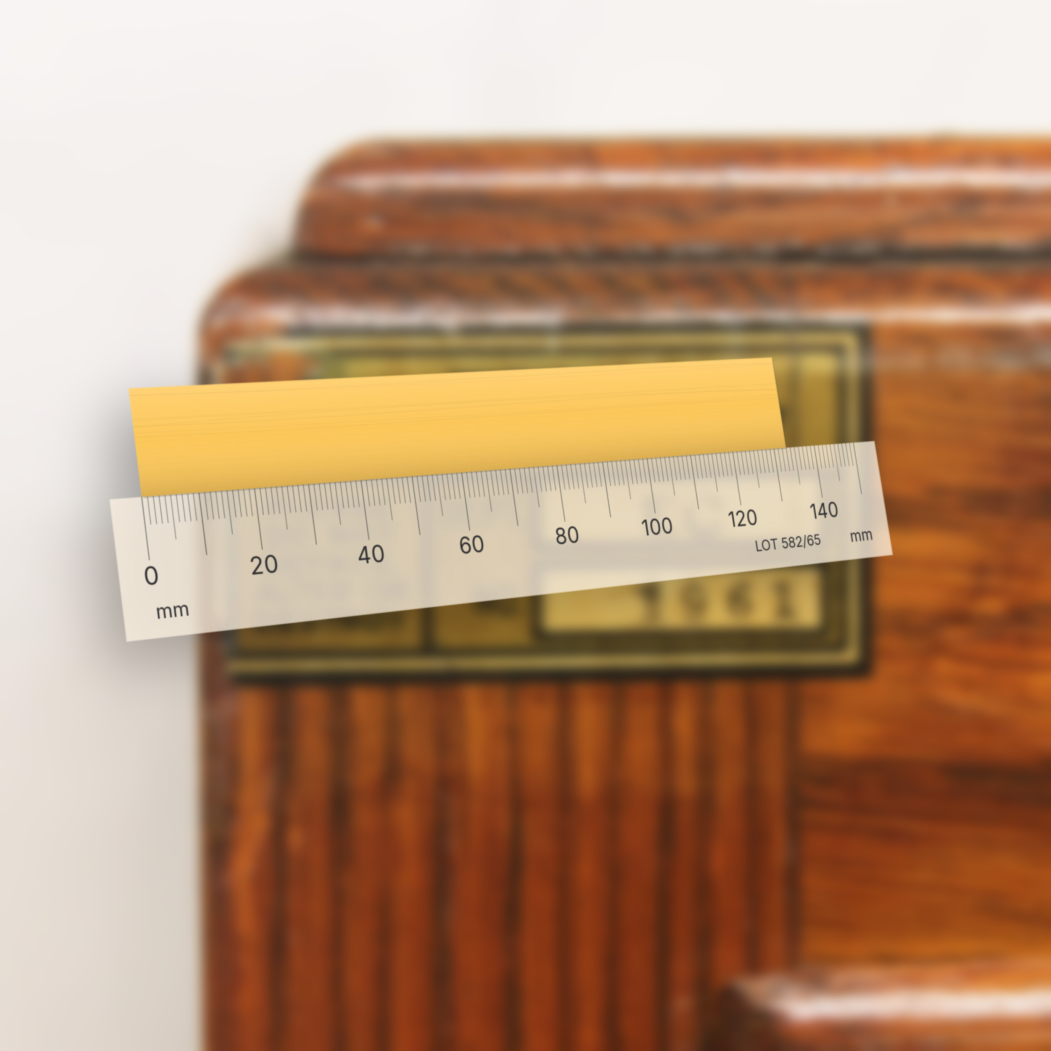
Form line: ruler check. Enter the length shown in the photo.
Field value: 133 mm
